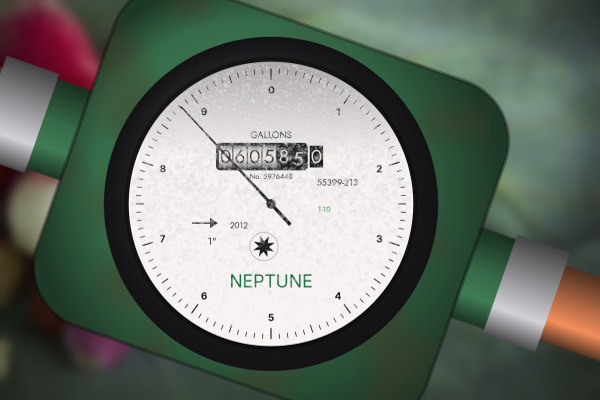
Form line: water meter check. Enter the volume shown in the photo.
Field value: 605848.8 gal
